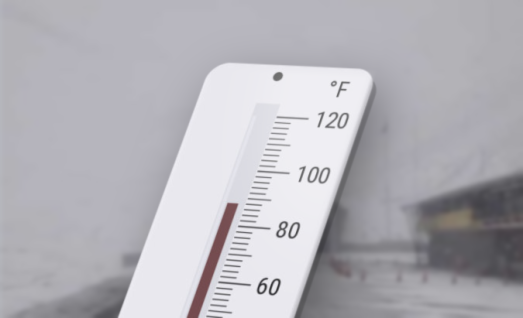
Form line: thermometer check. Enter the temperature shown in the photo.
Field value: 88 °F
